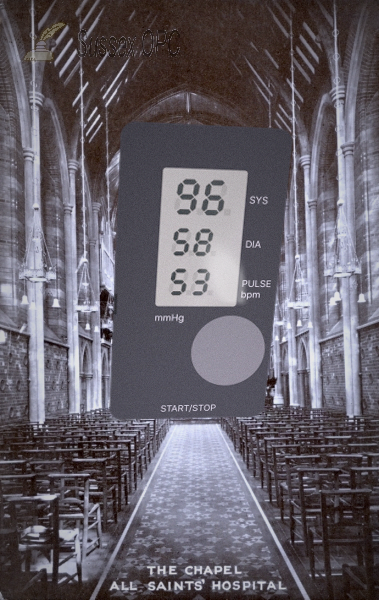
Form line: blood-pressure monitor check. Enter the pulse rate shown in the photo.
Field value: 53 bpm
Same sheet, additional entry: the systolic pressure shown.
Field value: 96 mmHg
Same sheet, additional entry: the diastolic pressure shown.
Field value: 58 mmHg
